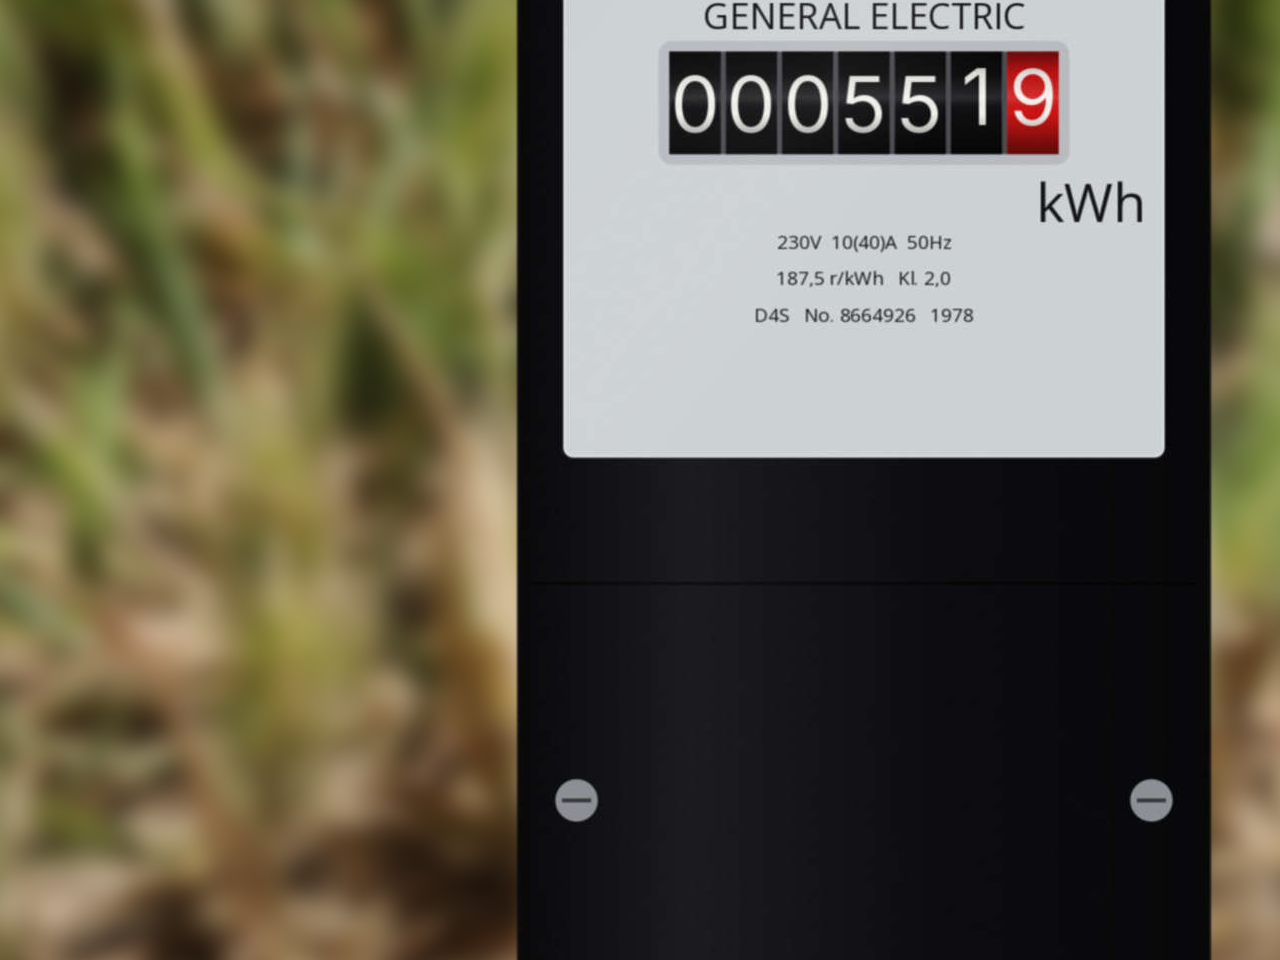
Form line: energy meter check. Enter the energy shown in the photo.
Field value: 551.9 kWh
